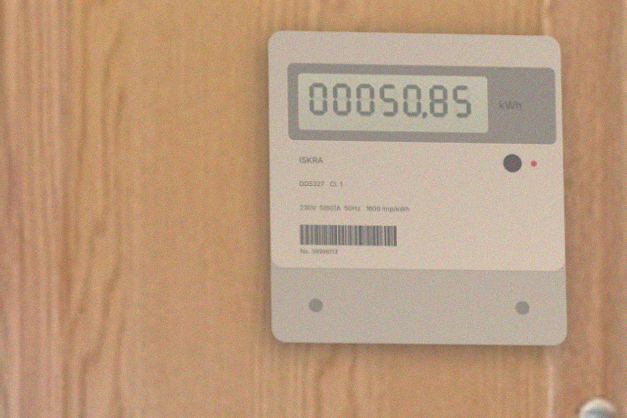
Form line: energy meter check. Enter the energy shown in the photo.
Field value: 50.85 kWh
